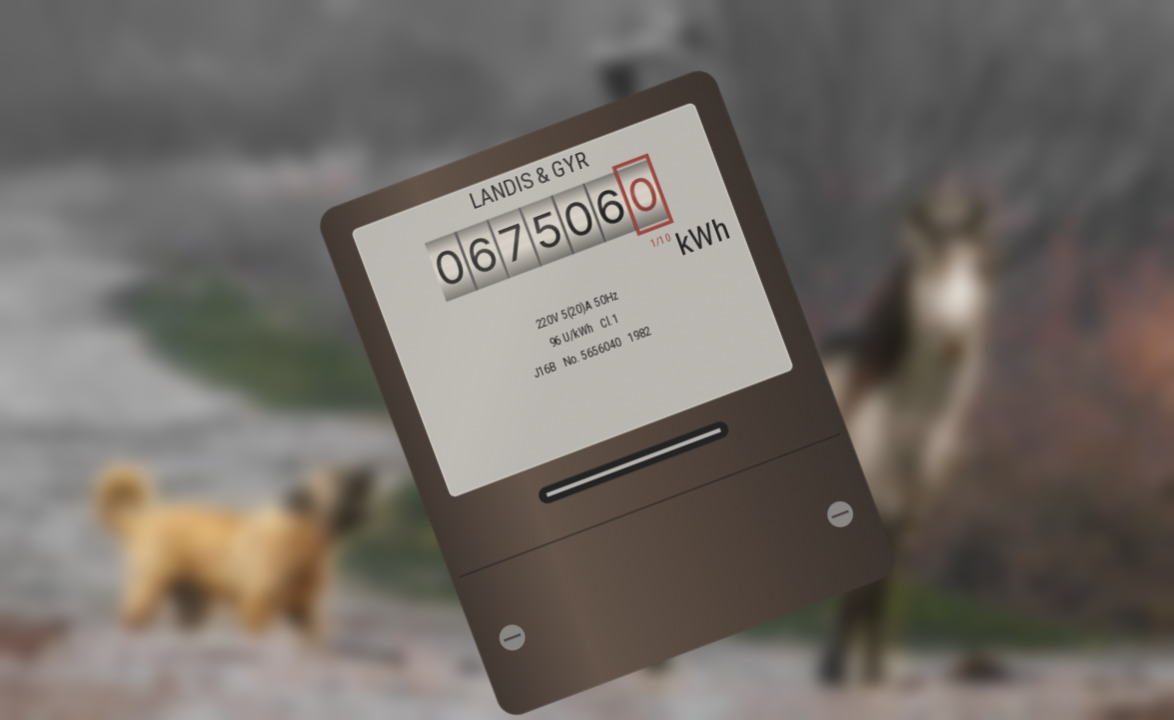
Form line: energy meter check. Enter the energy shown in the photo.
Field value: 67506.0 kWh
